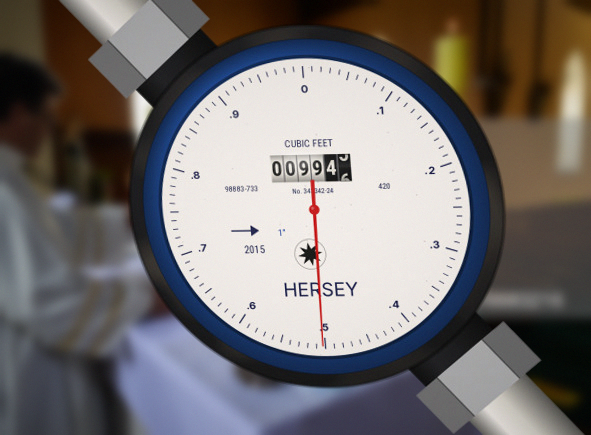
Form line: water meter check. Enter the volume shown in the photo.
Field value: 9945.50 ft³
